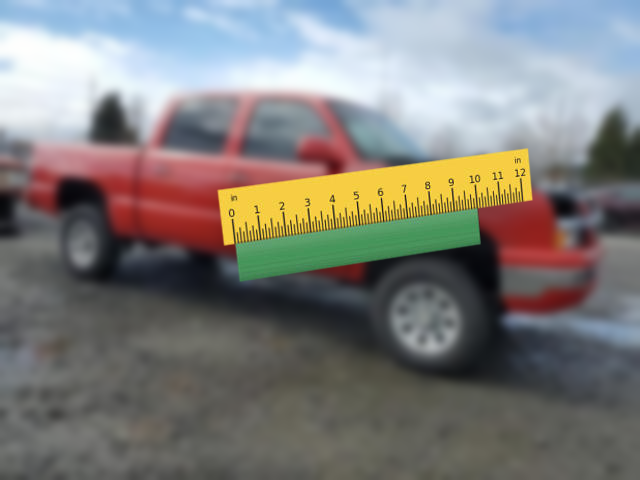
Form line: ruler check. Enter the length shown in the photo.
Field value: 10 in
